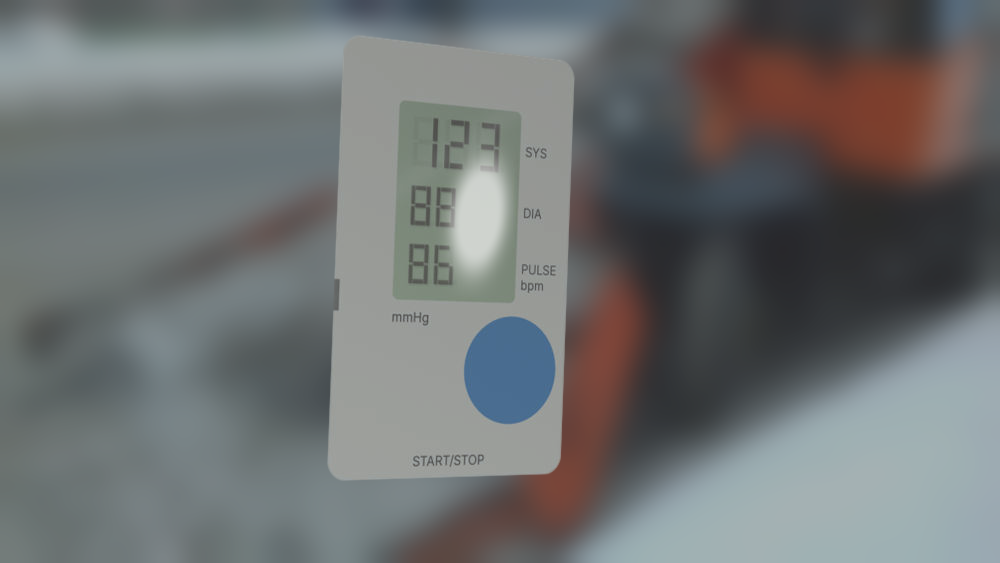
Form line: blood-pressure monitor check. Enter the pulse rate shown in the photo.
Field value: 86 bpm
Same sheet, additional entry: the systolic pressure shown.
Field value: 123 mmHg
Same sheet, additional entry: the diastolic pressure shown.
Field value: 88 mmHg
